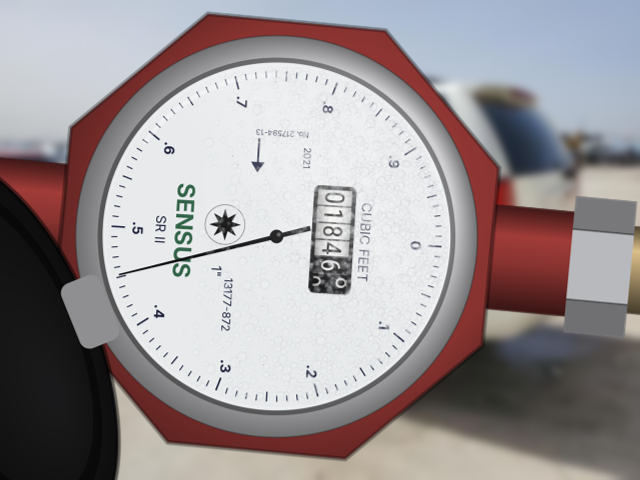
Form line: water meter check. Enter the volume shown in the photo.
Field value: 18468.45 ft³
